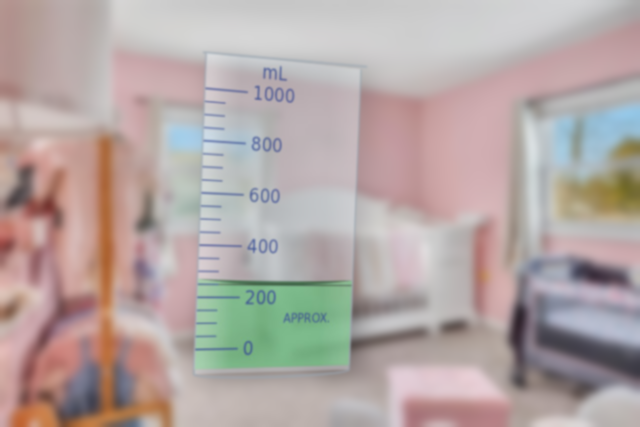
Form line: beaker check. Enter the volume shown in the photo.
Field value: 250 mL
